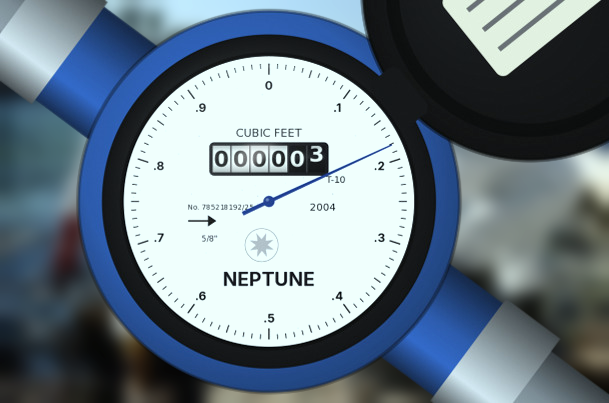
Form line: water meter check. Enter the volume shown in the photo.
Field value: 3.18 ft³
